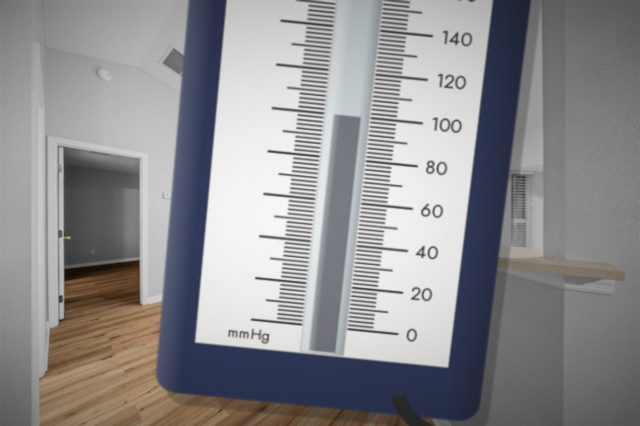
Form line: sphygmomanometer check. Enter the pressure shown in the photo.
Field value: 100 mmHg
